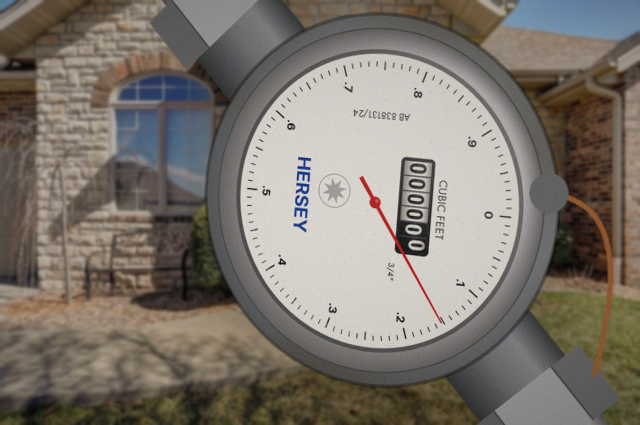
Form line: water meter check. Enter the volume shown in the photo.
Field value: 0.15 ft³
